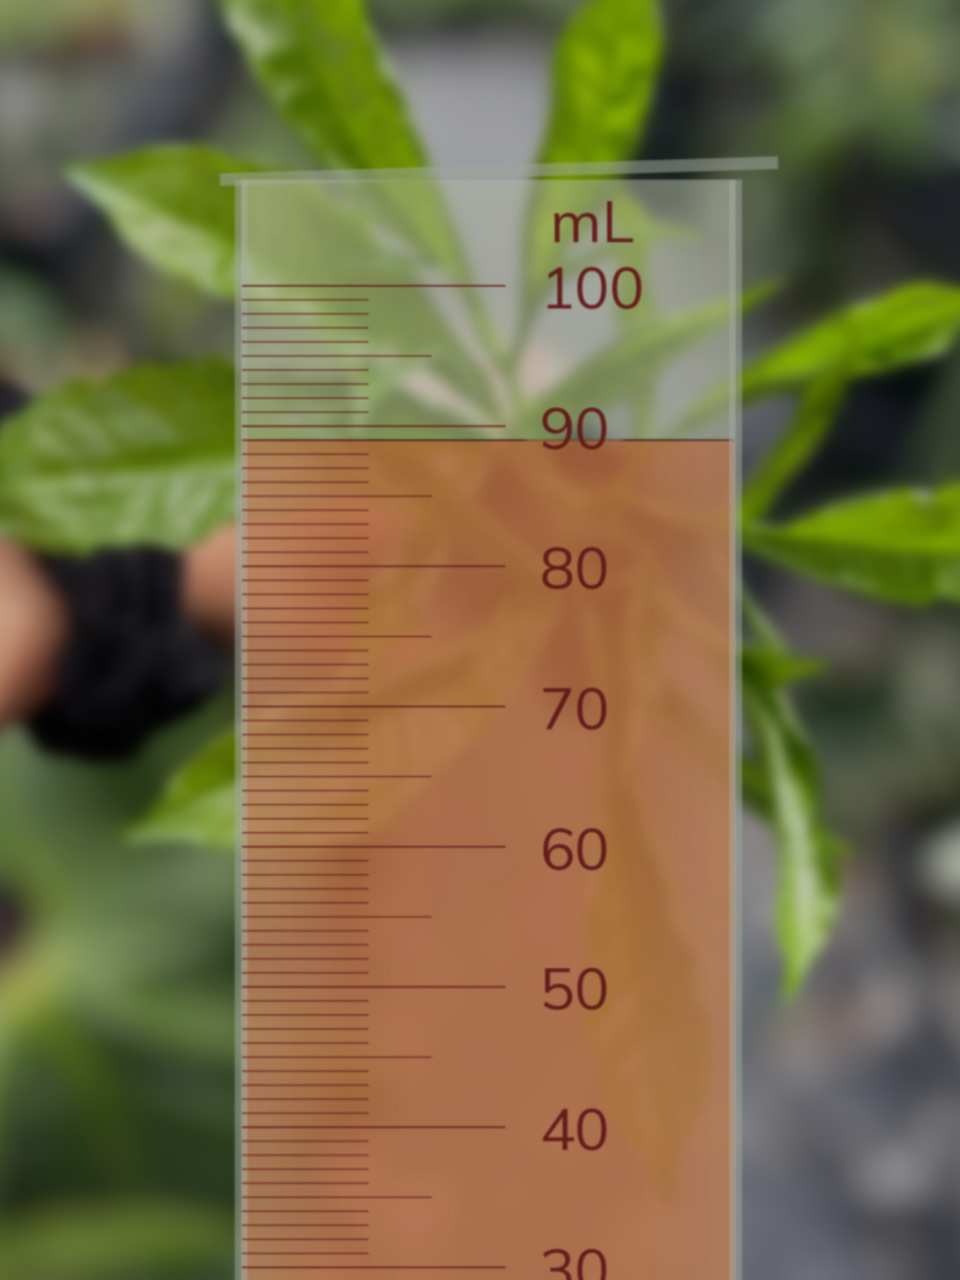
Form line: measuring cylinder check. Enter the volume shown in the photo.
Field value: 89 mL
